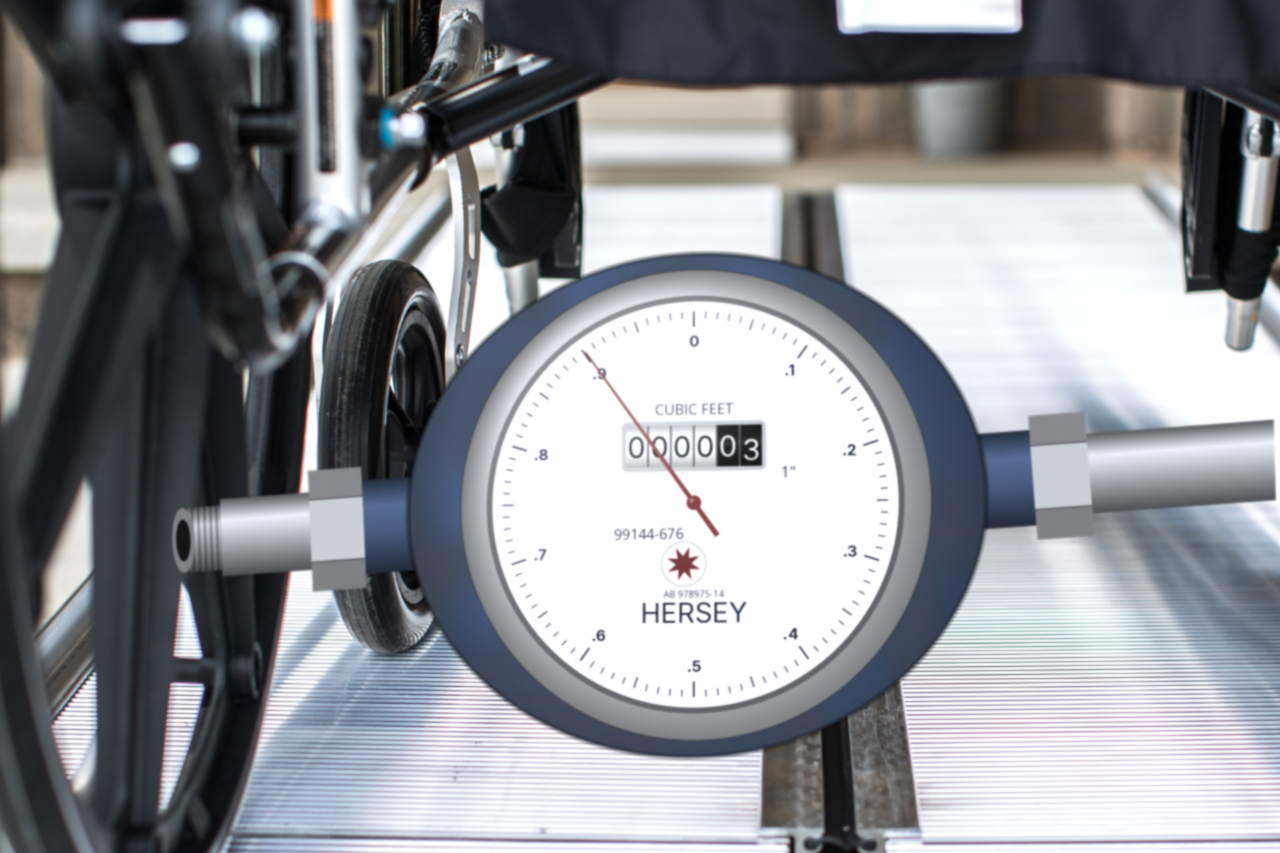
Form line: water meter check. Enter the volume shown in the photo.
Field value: 2.90 ft³
